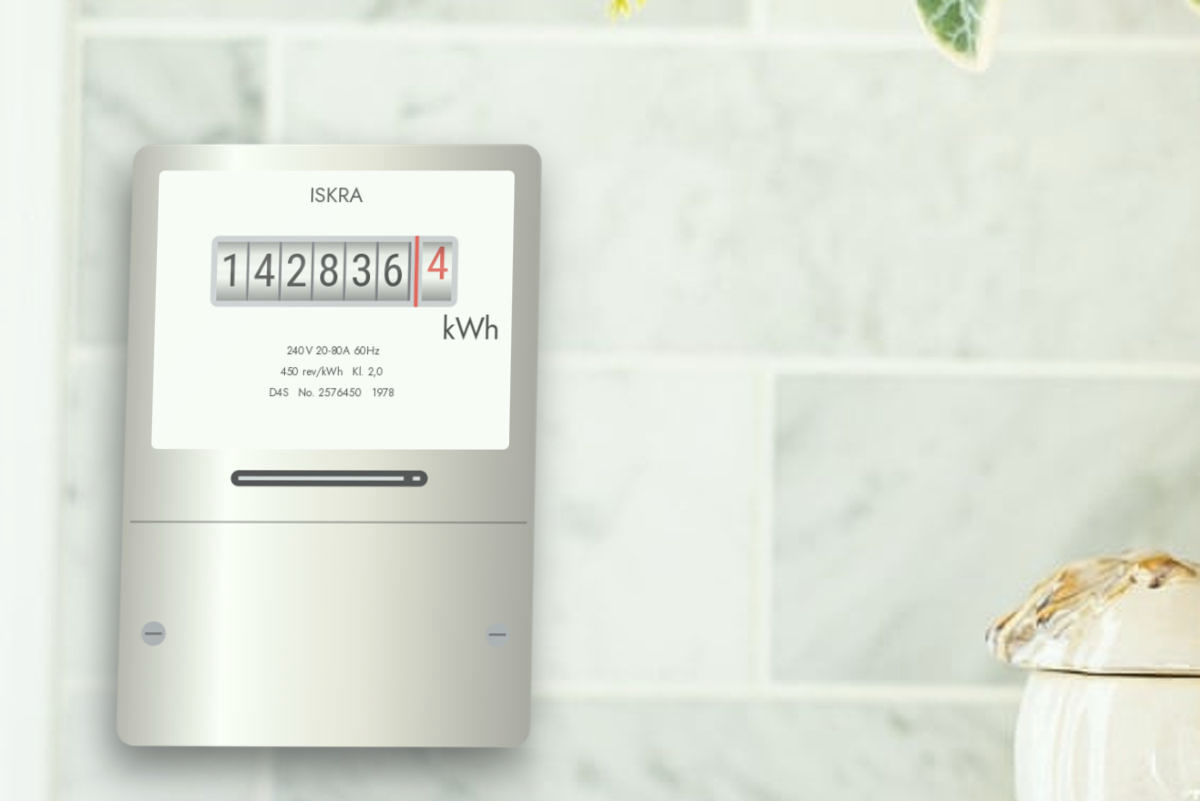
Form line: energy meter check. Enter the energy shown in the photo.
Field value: 142836.4 kWh
